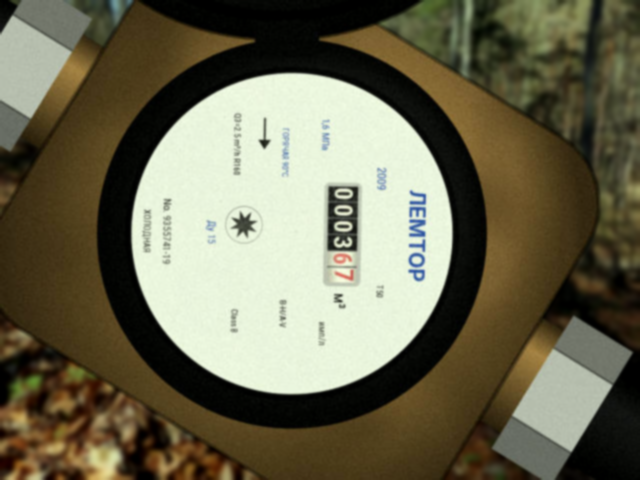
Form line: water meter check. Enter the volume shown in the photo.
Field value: 3.67 m³
